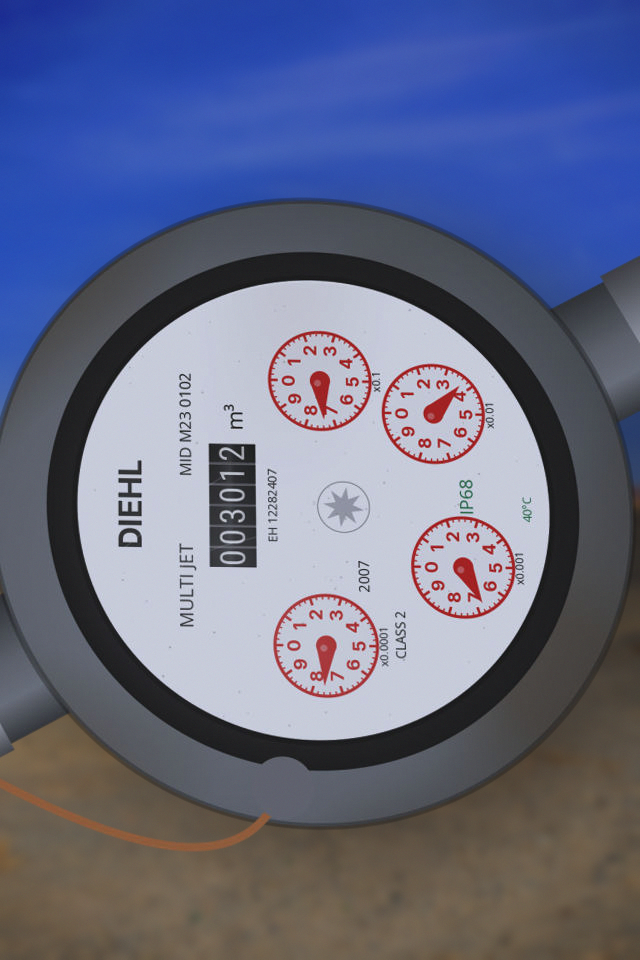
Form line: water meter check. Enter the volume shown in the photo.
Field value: 3012.7367 m³
